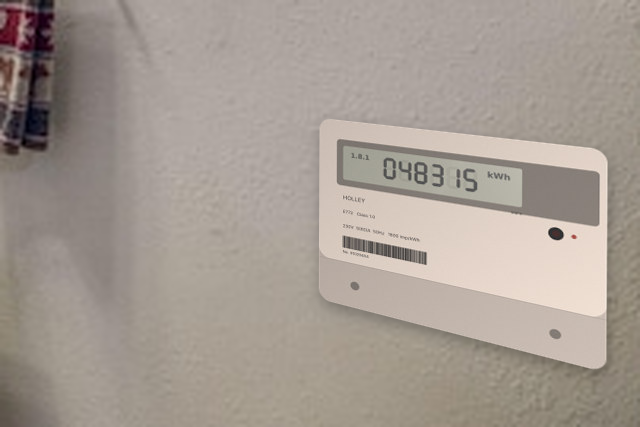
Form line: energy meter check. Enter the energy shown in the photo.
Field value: 48315 kWh
